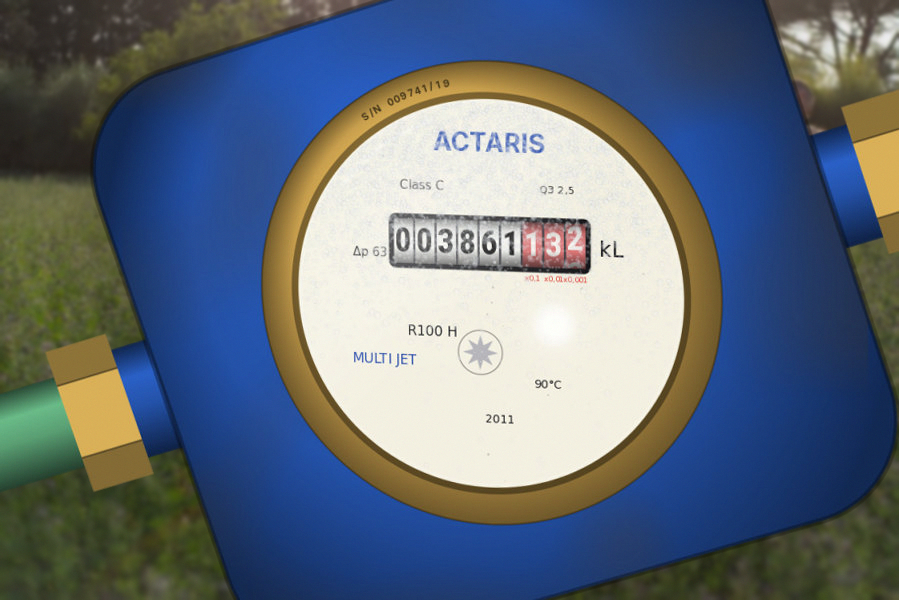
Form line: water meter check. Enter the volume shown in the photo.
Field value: 3861.132 kL
